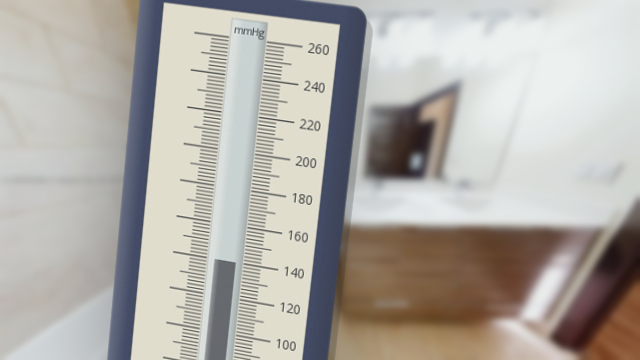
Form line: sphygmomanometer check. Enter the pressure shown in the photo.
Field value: 140 mmHg
